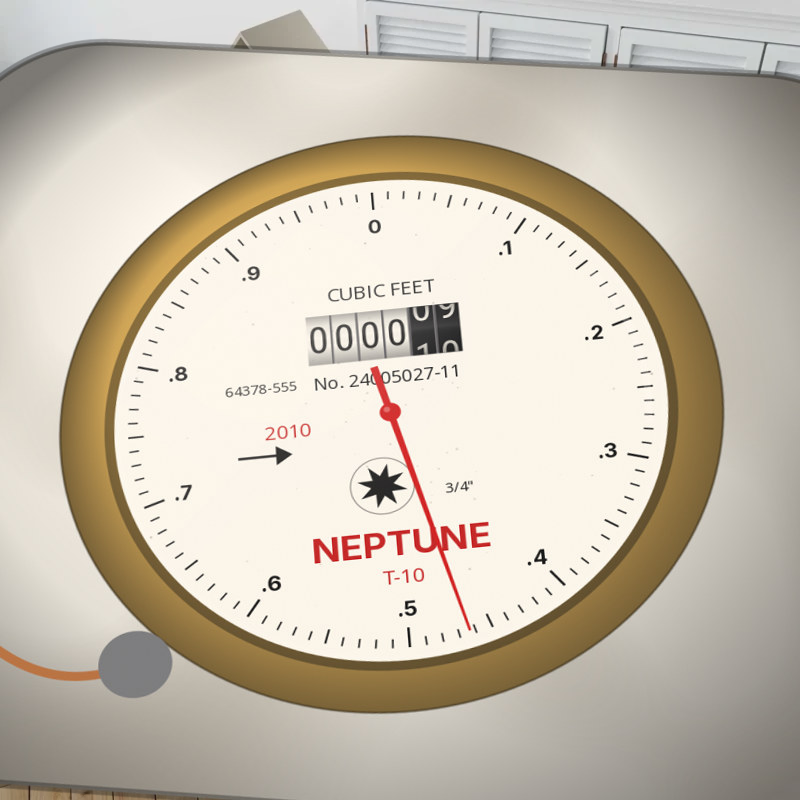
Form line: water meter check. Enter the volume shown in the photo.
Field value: 9.46 ft³
